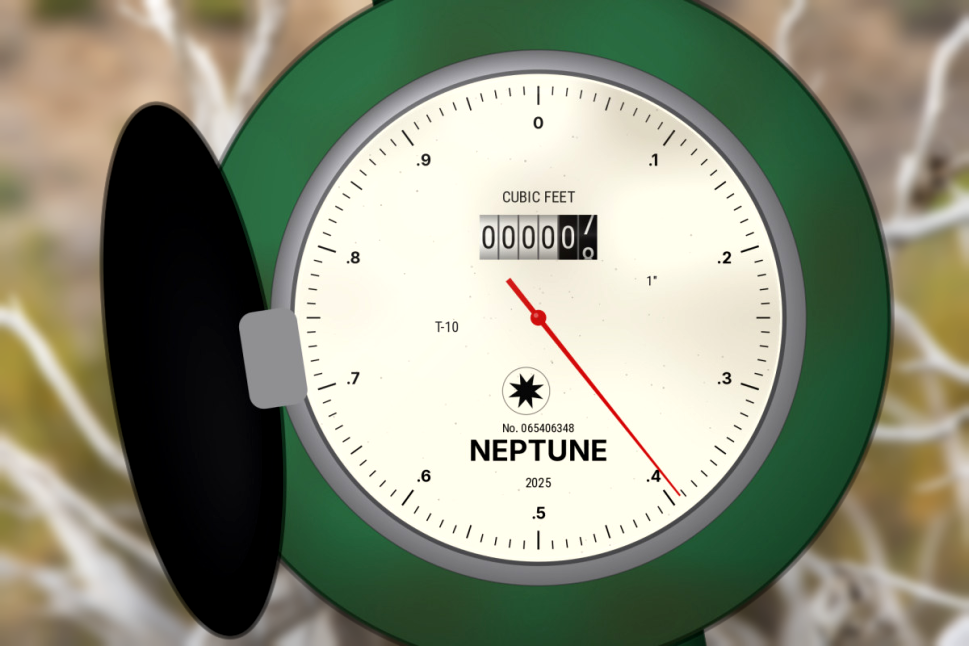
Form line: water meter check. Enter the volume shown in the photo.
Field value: 7.39 ft³
